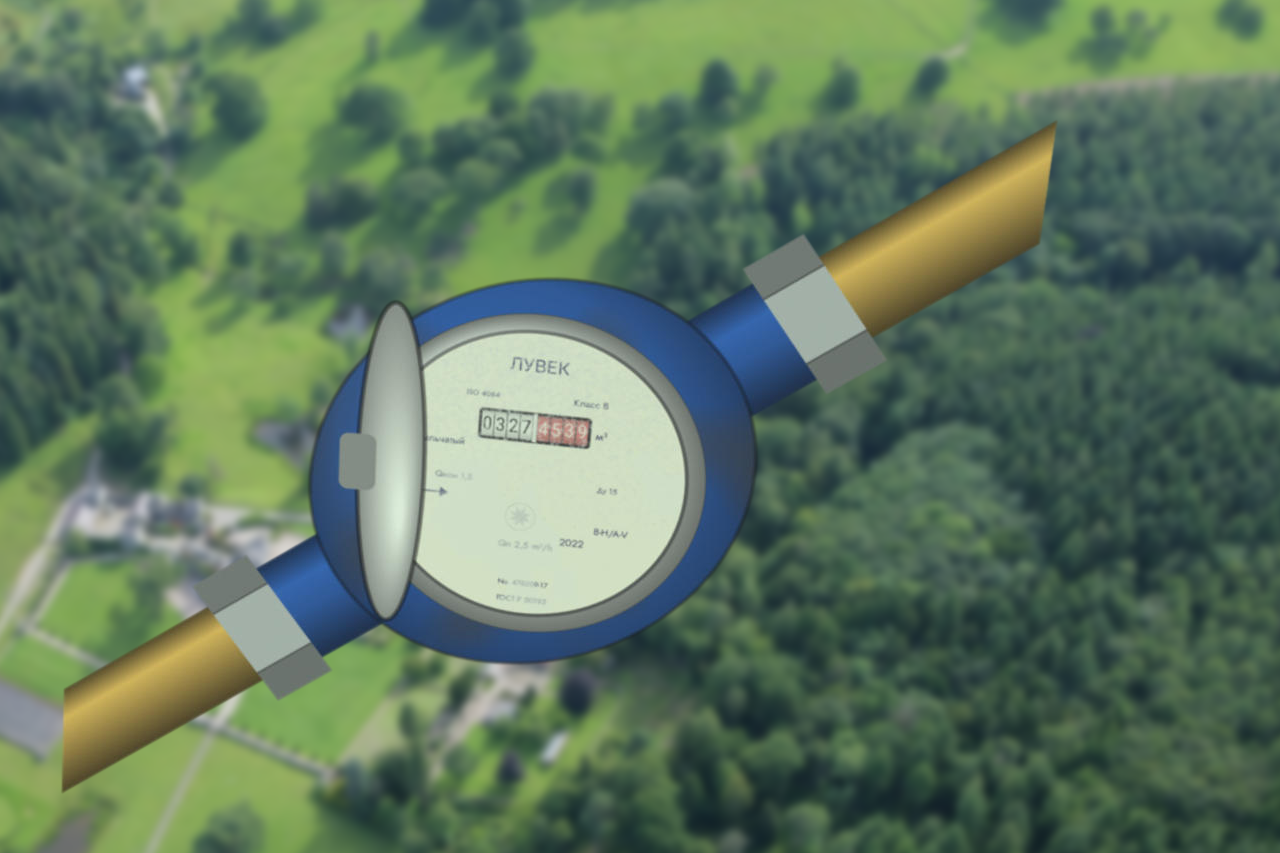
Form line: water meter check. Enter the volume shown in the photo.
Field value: 327.4539 m³
